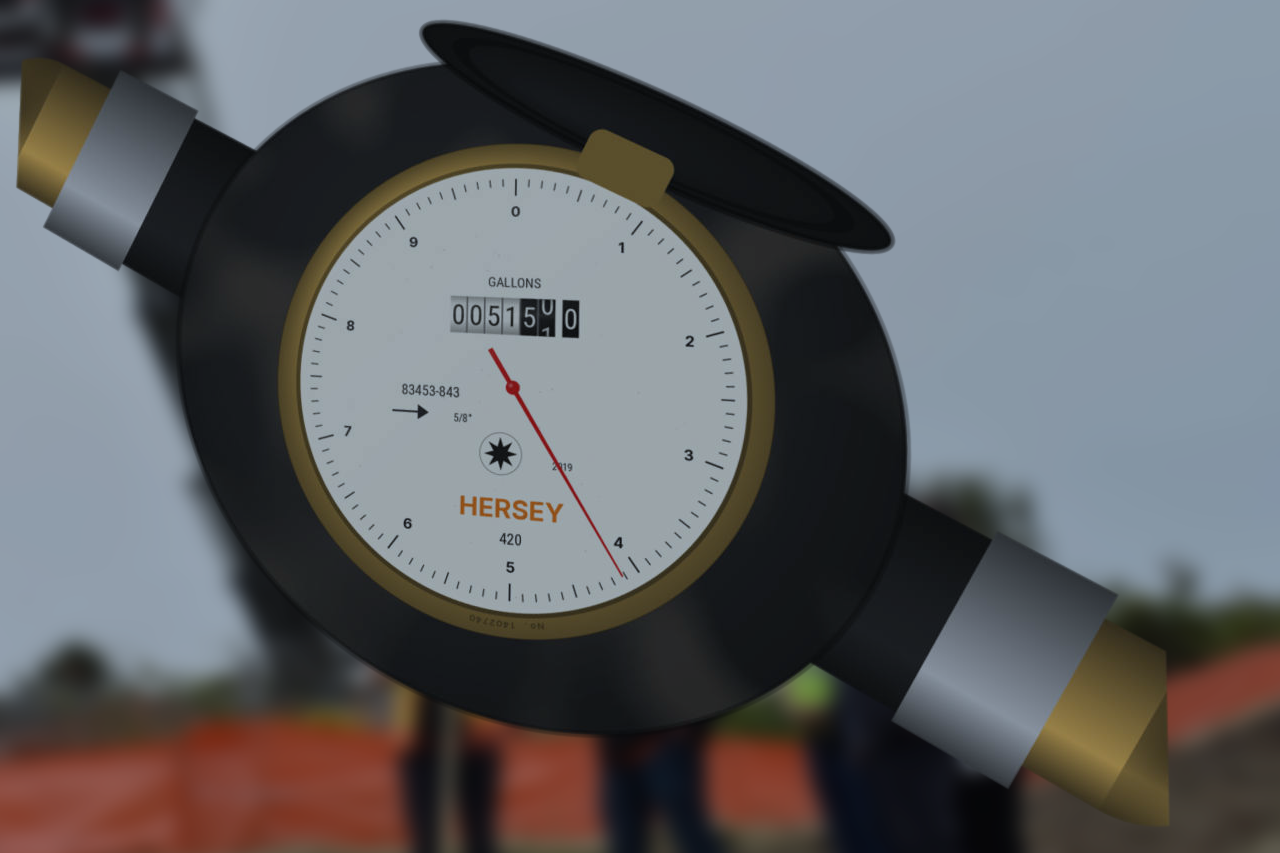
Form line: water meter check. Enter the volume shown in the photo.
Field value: 51504.1 gal
